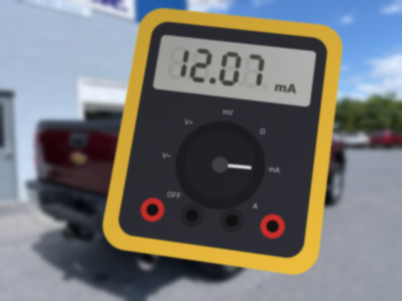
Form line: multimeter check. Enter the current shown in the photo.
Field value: 12.07 mA
